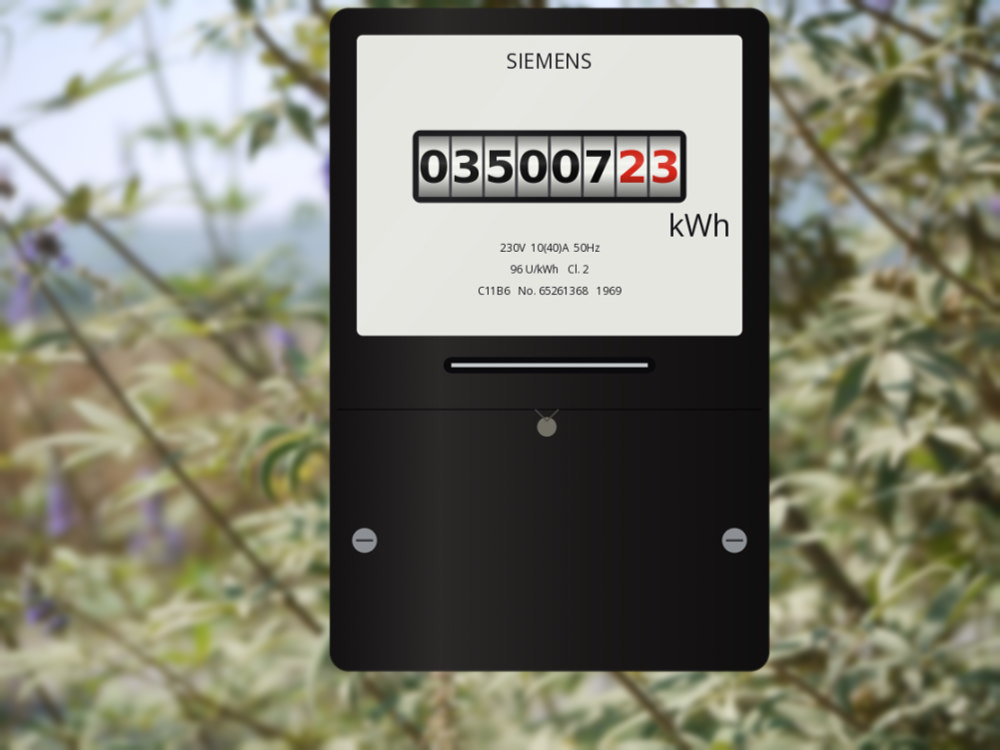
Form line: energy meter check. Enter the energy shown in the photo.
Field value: 35007.23 kWh
